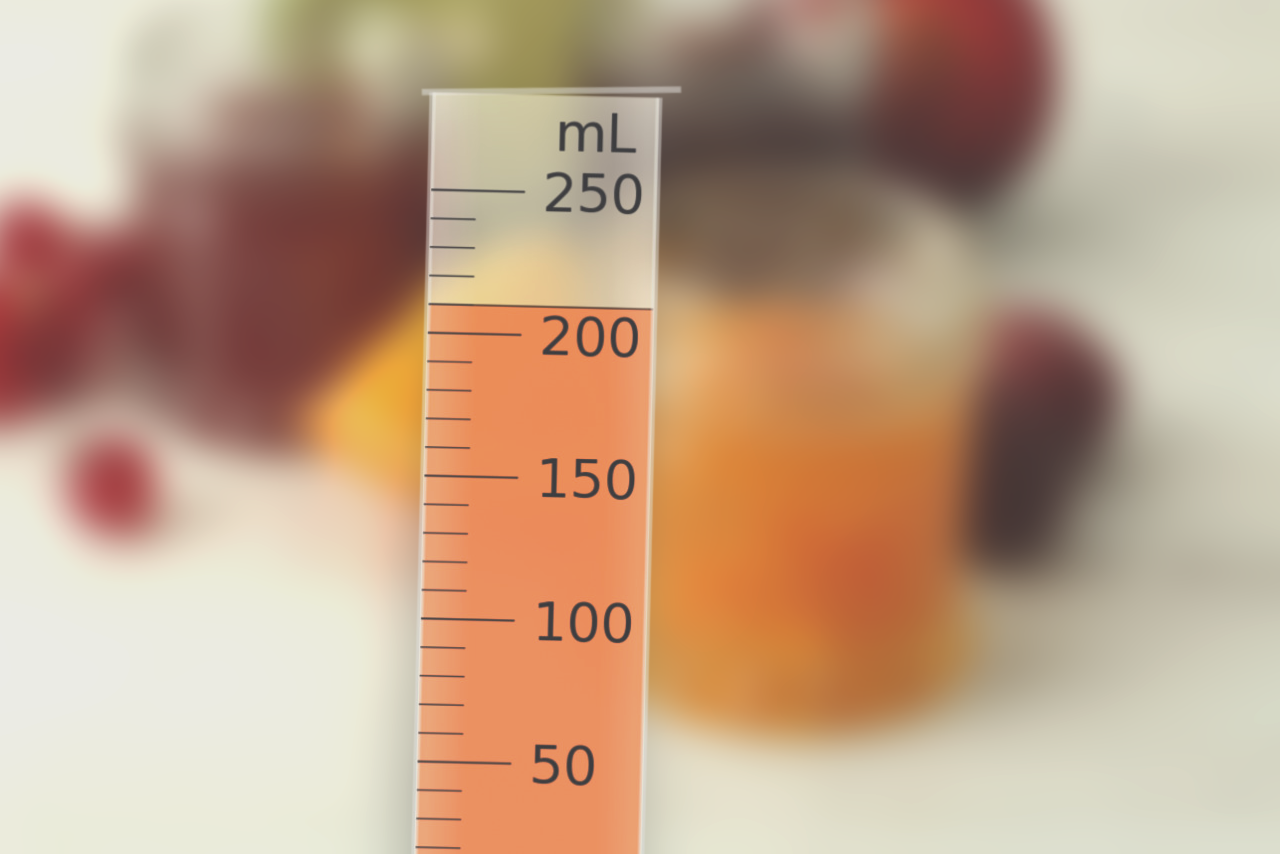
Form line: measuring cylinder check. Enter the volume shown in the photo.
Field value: 210 mL
